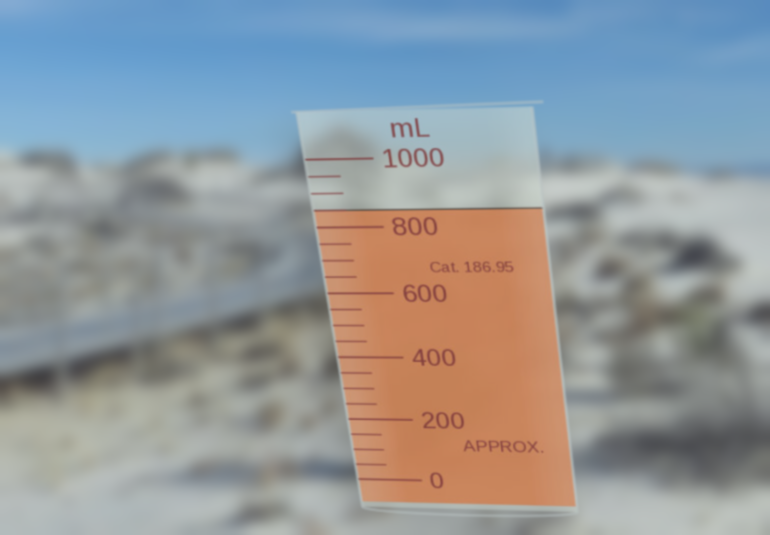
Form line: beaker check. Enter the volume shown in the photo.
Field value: 850 mL
